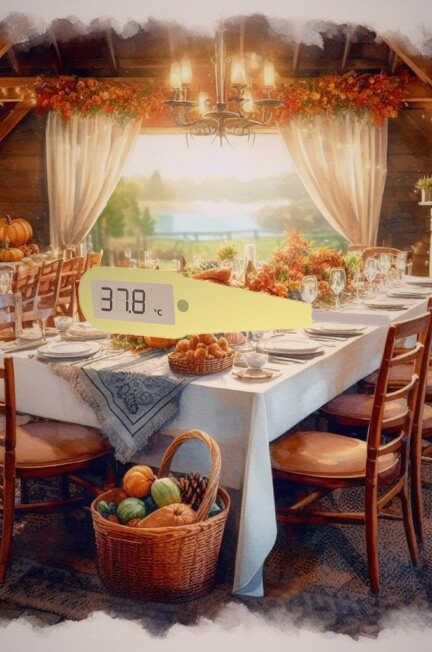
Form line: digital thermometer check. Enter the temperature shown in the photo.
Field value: 37.8 °C
